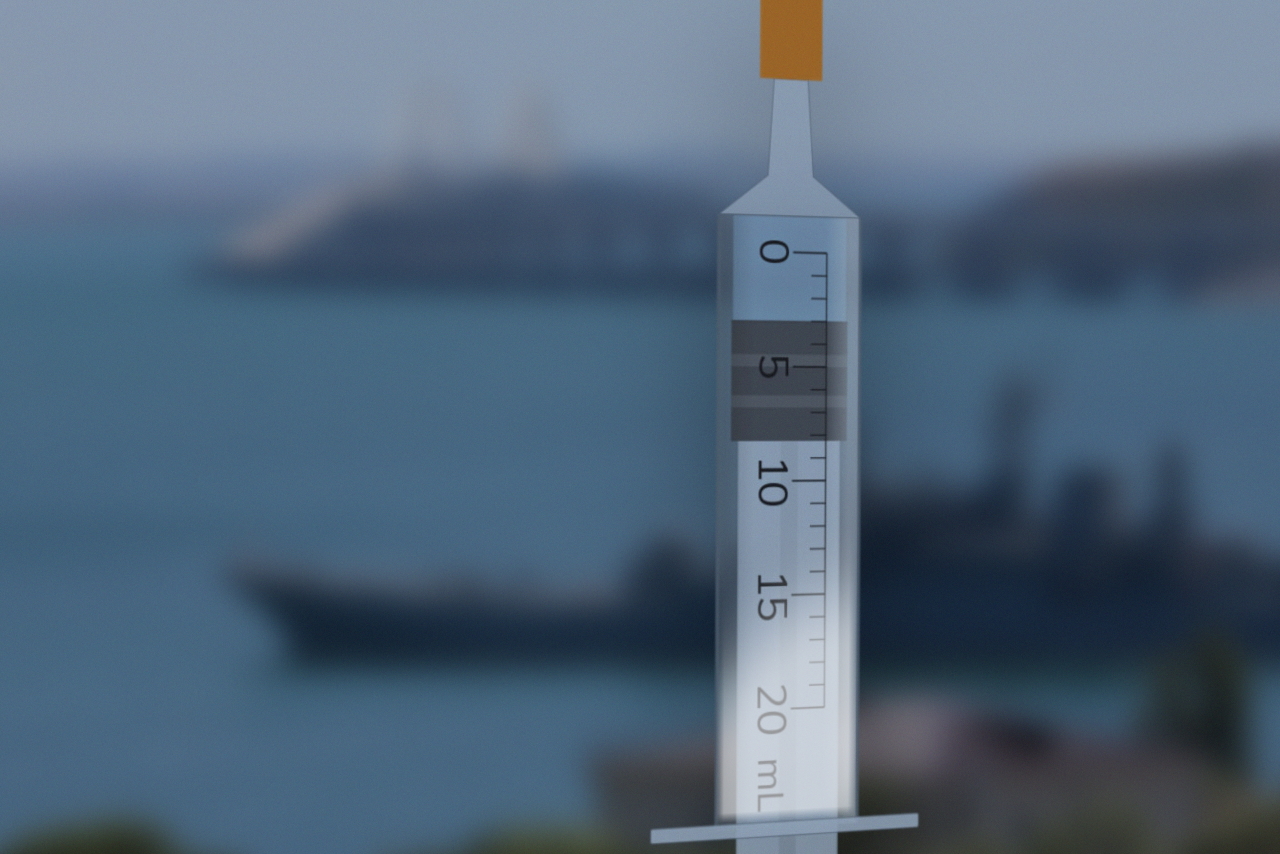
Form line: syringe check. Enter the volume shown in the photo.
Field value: 3 mL
